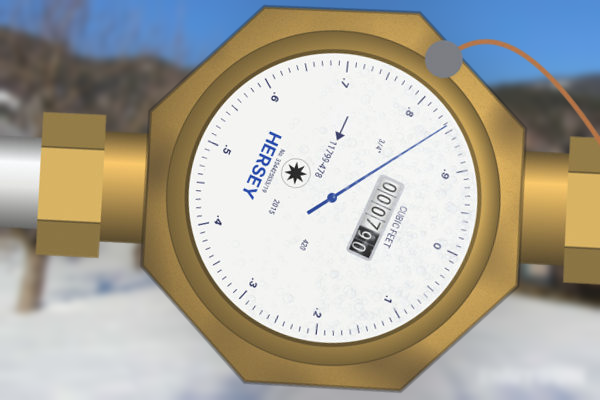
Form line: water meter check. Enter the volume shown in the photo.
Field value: 789.84 ft³
